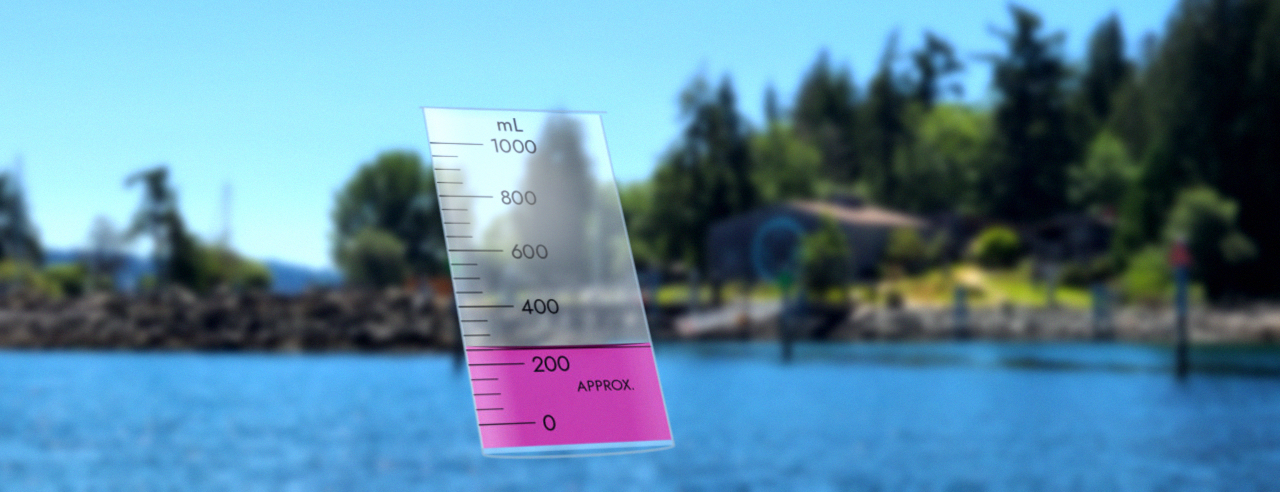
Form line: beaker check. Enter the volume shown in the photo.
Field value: 250 mL
